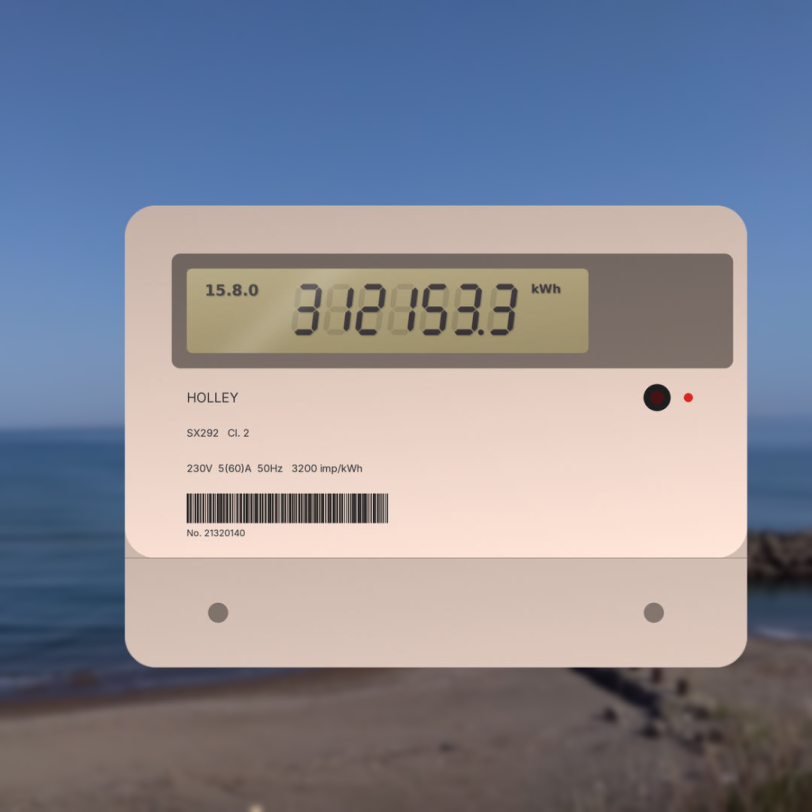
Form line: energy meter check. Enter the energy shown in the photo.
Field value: 312153.3 kWh
